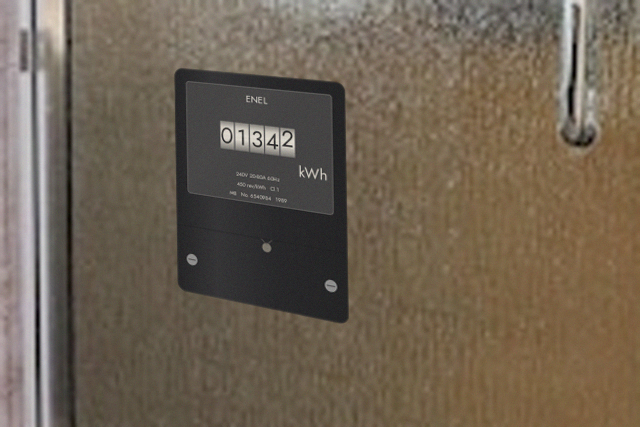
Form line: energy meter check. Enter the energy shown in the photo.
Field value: 1342 kWh
